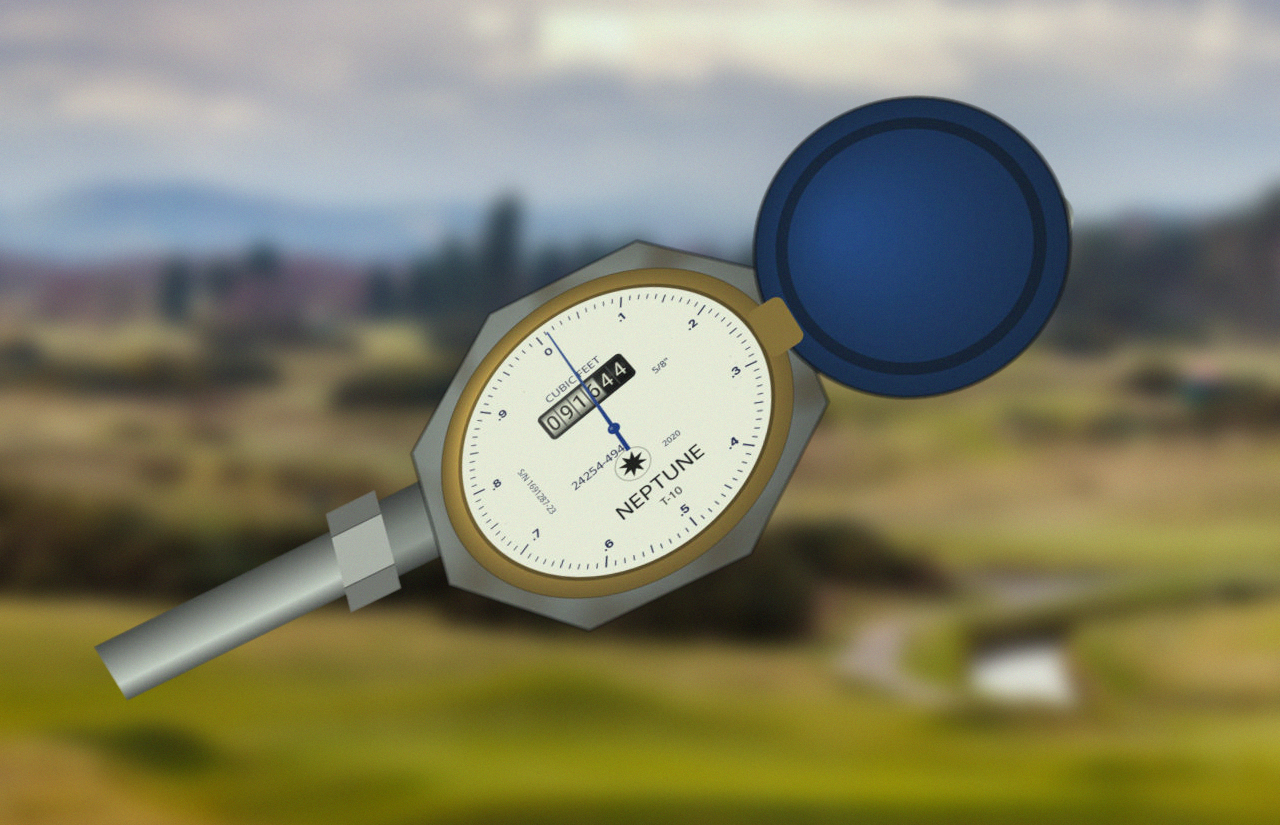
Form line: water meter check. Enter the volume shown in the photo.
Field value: 91644.01 ft³
